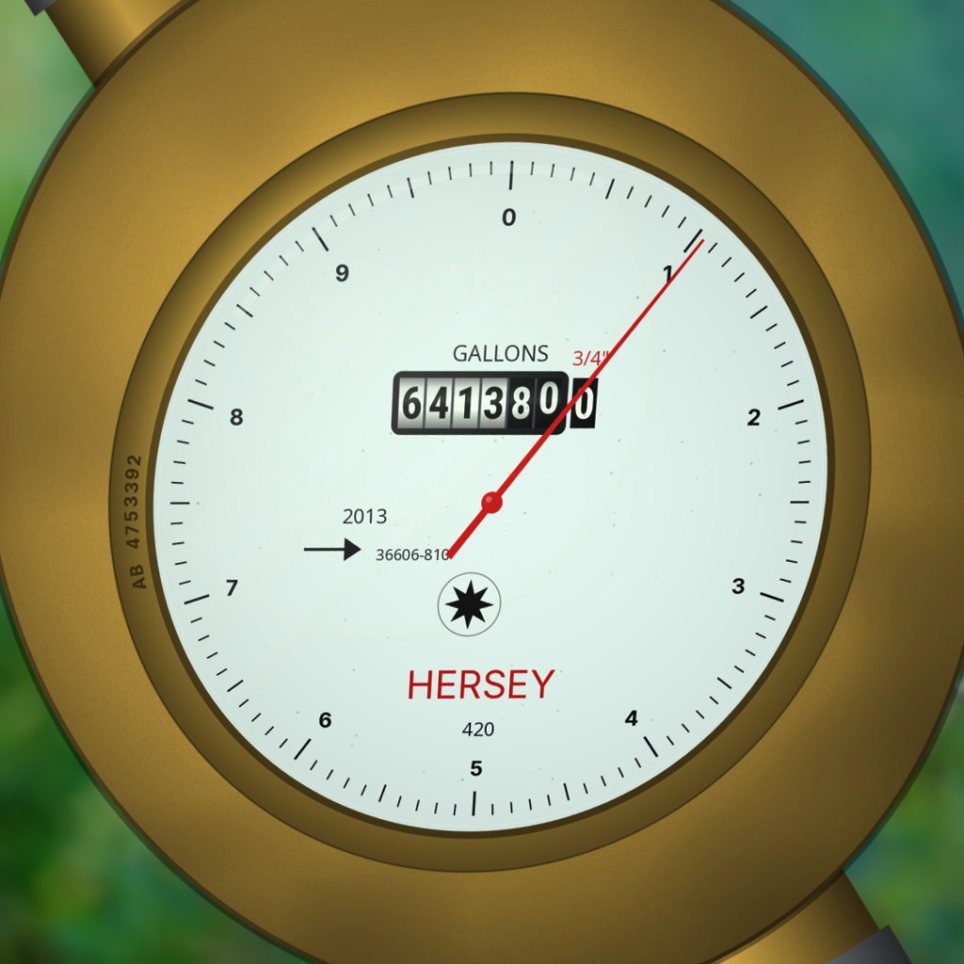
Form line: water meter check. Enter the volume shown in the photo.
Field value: 6413801.0 gal
